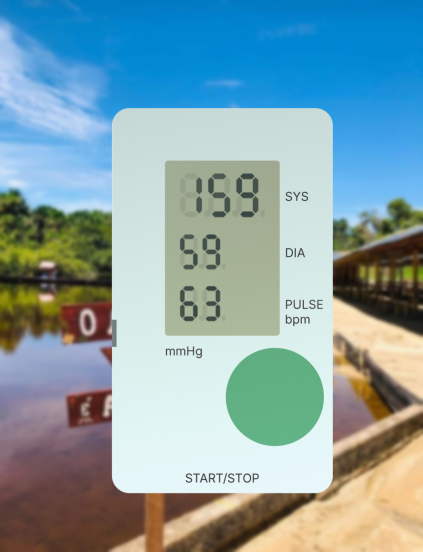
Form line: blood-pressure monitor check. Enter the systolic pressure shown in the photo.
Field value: 159 mmHg
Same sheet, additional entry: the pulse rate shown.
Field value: 63 bpm
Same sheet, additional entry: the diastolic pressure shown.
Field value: 59 mmHg
